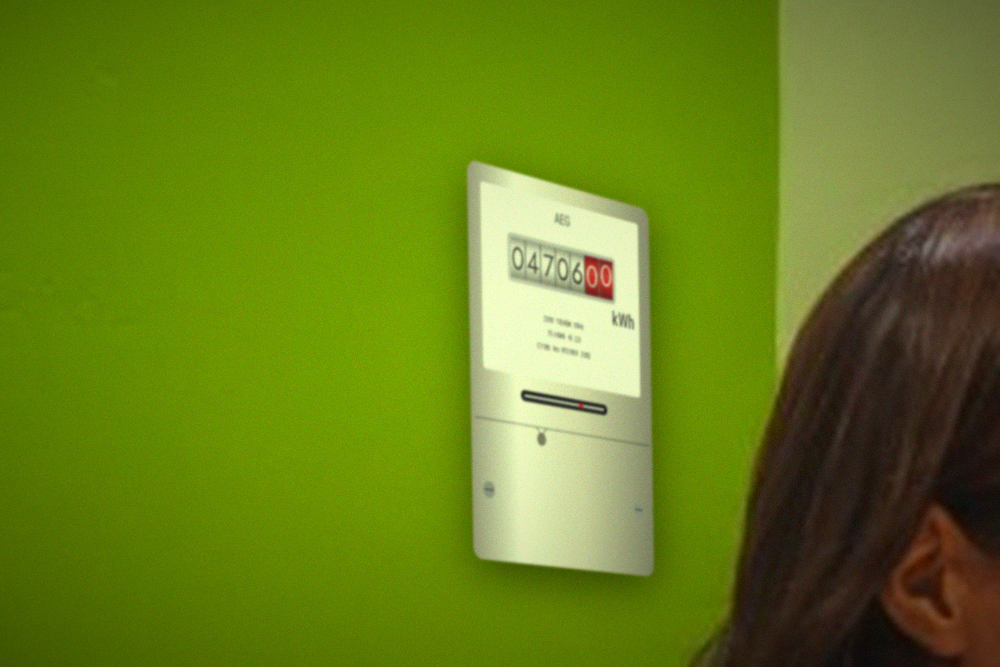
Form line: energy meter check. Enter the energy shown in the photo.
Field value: 4706.00 kWh
